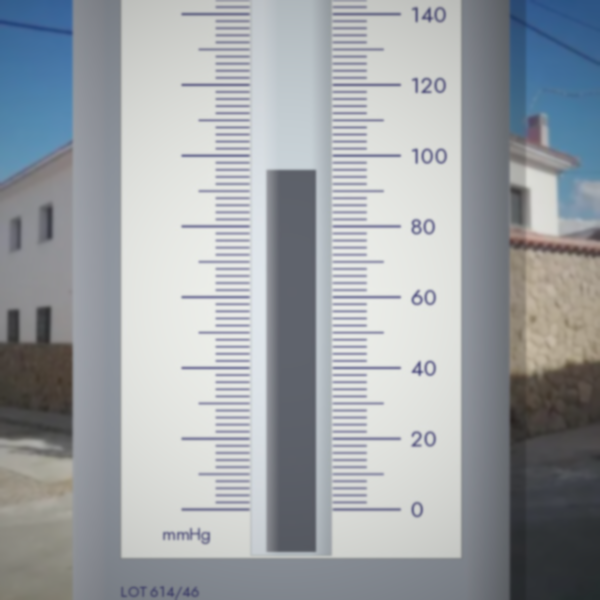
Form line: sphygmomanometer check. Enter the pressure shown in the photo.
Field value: 96 mmHg
